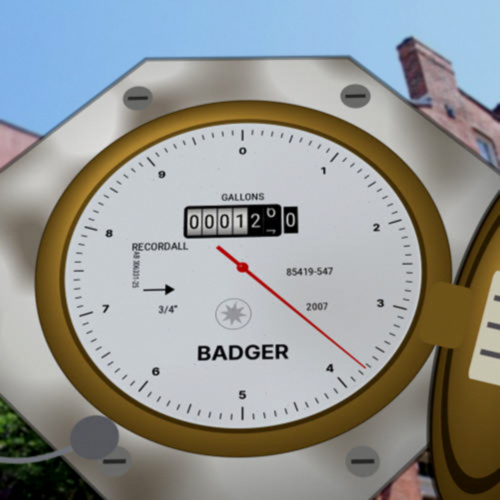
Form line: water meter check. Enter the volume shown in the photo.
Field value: 1263.7 gal
